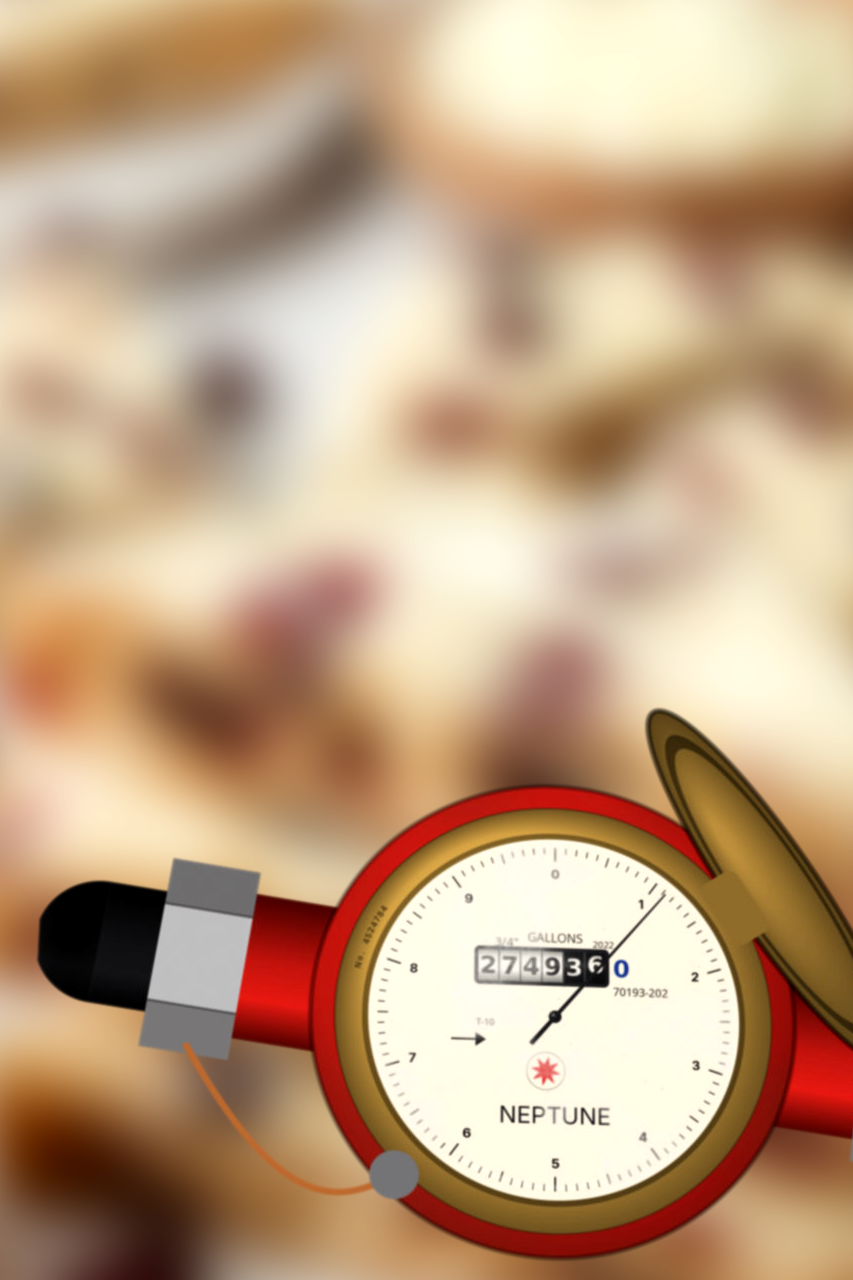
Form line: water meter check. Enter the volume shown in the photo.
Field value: 2749361.1 gal
